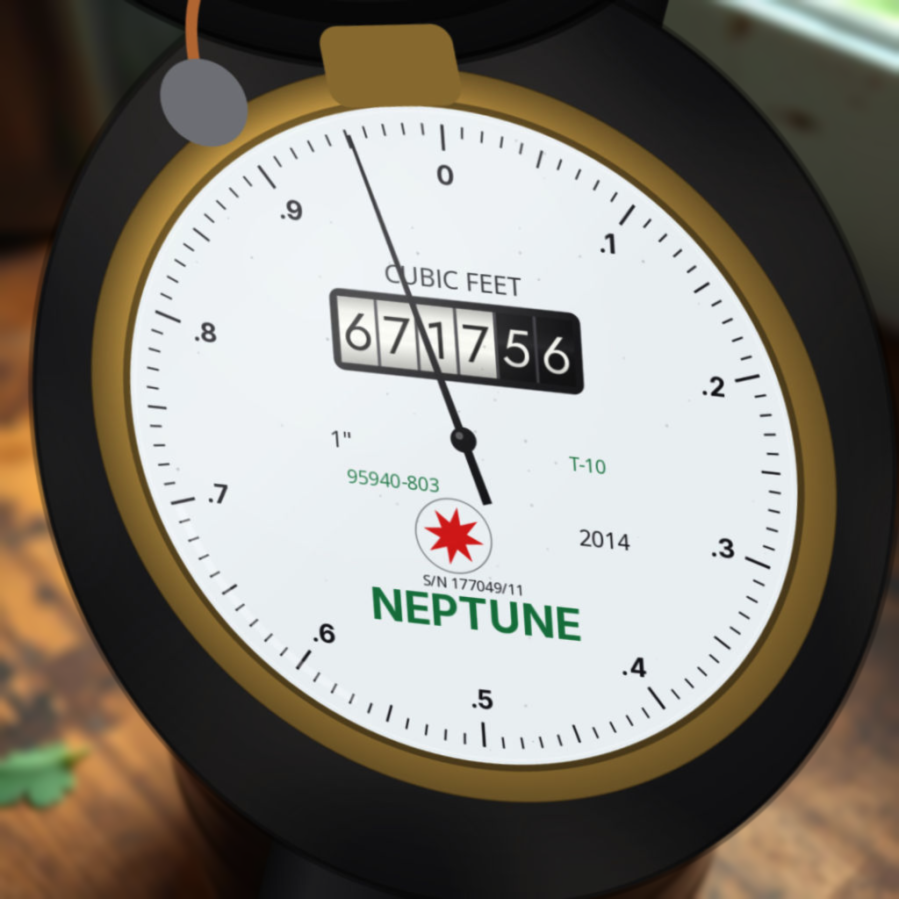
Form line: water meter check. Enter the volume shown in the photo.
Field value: 671755.95 ft³
